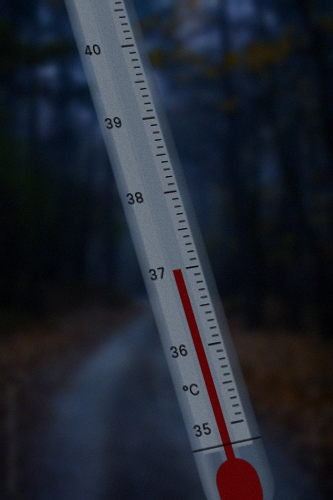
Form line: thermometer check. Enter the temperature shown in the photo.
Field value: 37 °C
